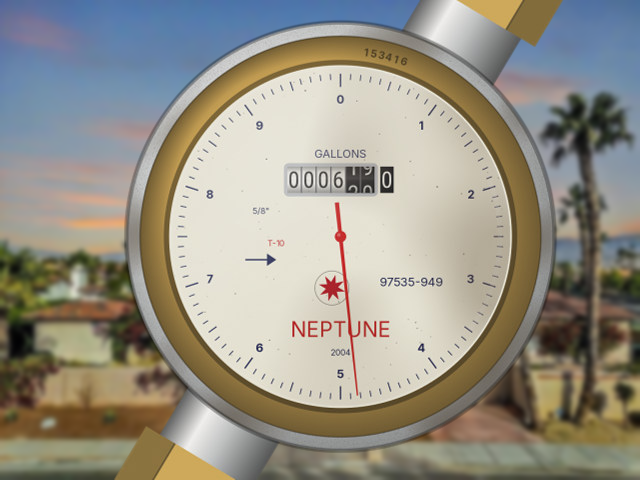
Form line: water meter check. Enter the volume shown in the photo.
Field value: 6194.8 gal
